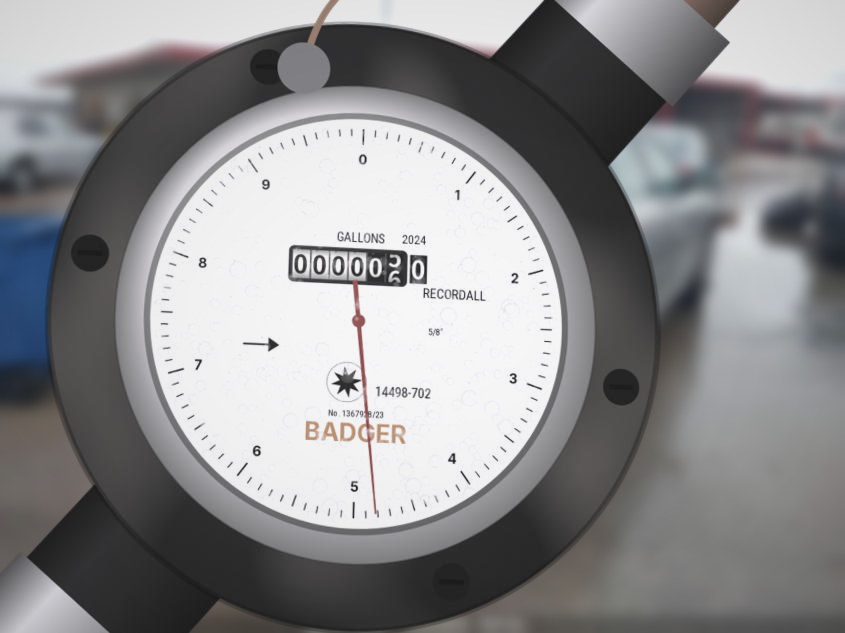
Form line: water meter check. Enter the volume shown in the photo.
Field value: 54.8 gal
